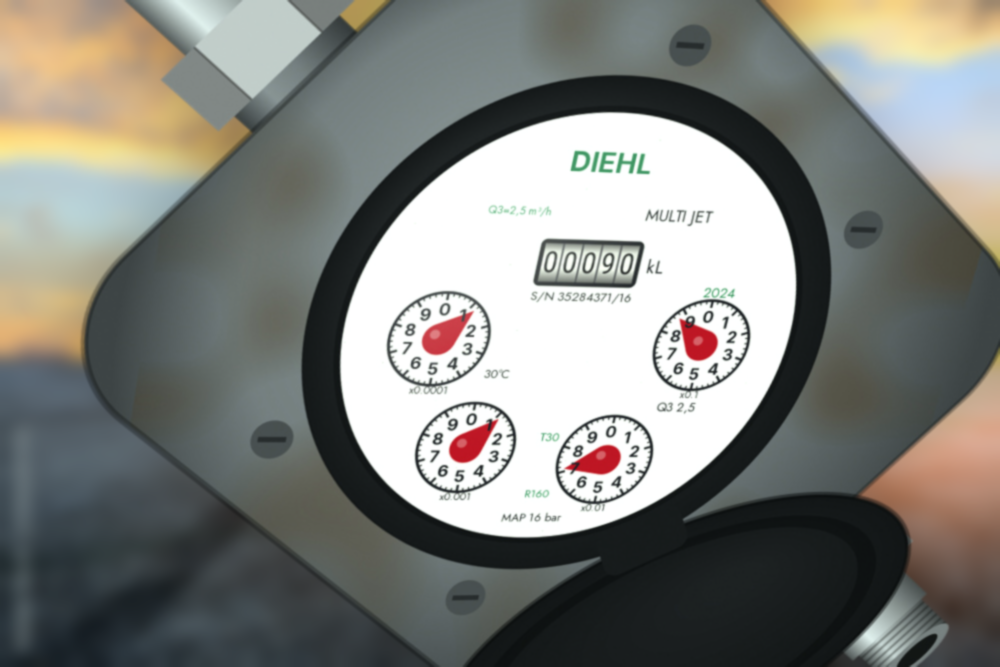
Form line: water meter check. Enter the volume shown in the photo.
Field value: 90.8711 kL
